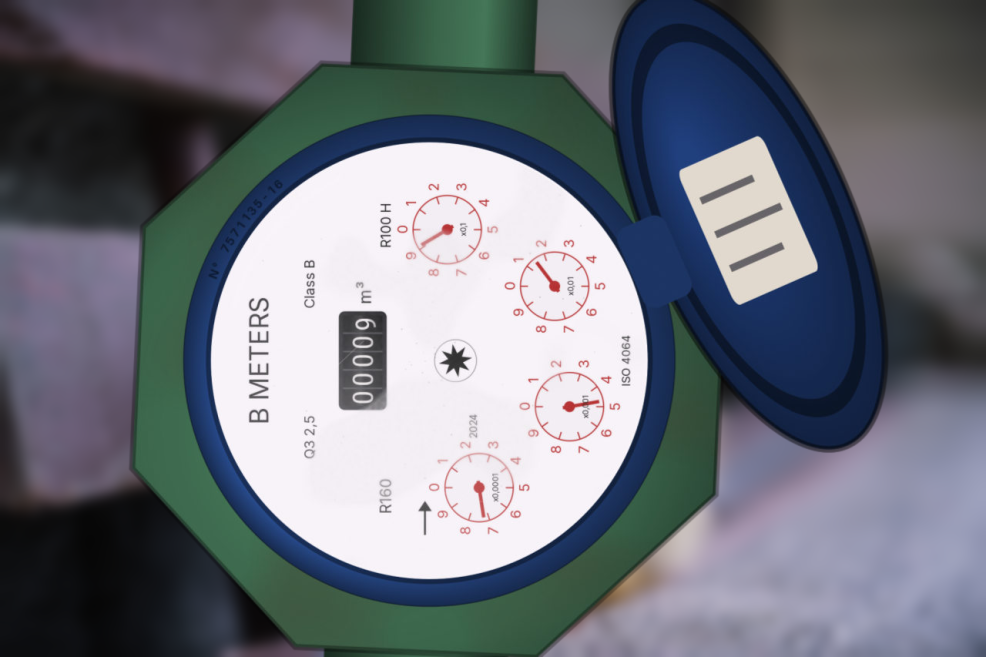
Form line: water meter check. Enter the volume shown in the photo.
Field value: 8.9147 m³
